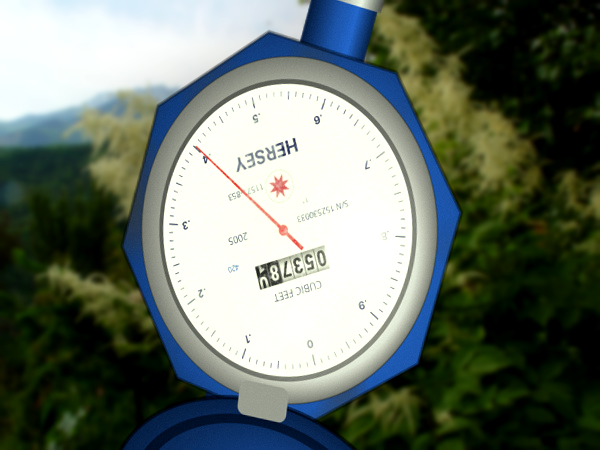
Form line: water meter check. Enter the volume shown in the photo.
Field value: 53780.40 ft³
